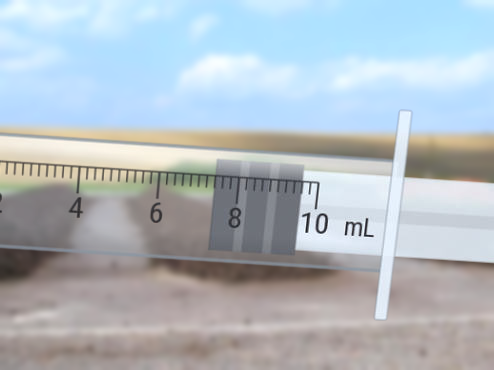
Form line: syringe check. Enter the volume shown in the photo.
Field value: 7.4 mL
